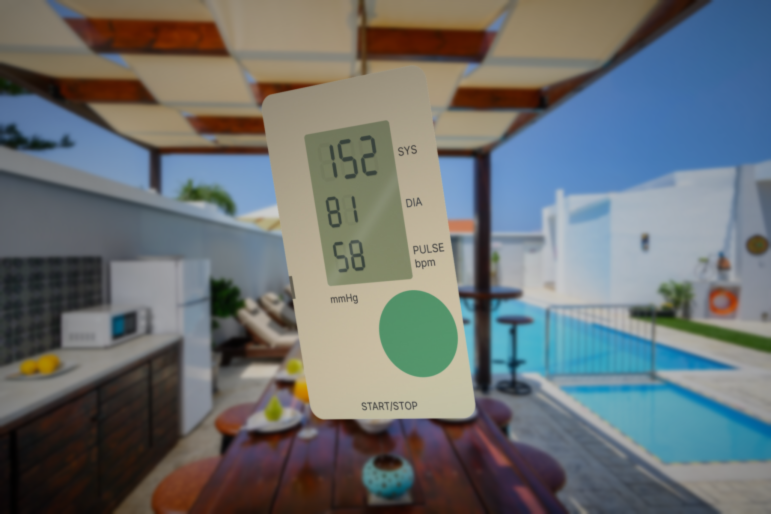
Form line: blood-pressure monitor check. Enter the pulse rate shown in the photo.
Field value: 58 bpm
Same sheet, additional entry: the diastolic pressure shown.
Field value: 81 mmHg
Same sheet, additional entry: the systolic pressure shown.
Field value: 152 mmHg
